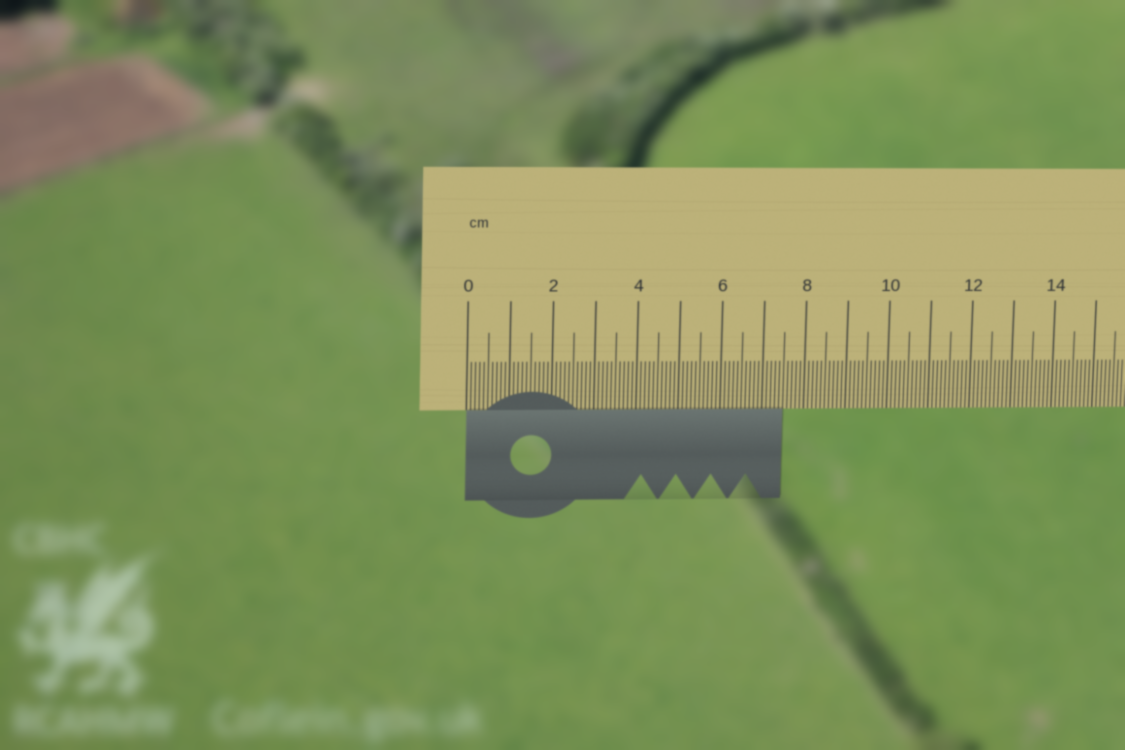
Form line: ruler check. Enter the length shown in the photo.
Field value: 7.5 cm
